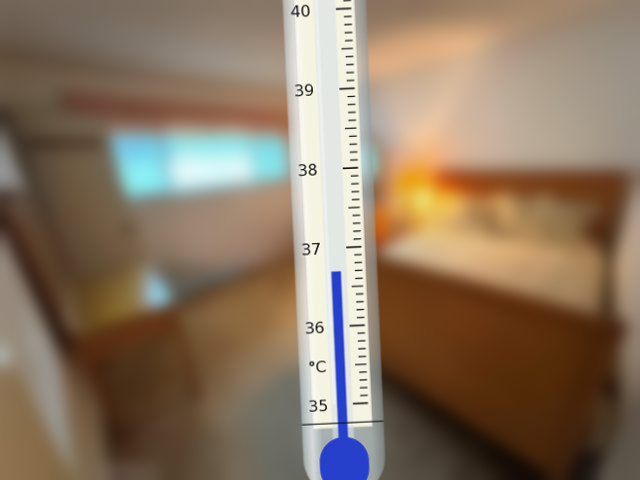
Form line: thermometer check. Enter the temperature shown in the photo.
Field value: 36.7 °C
